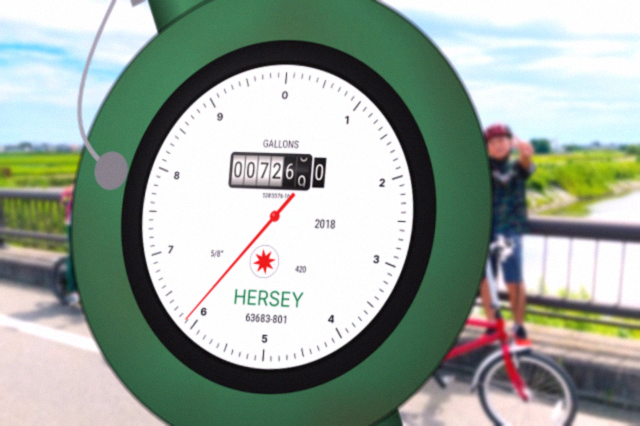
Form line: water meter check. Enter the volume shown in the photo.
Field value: 72686.1 gal
